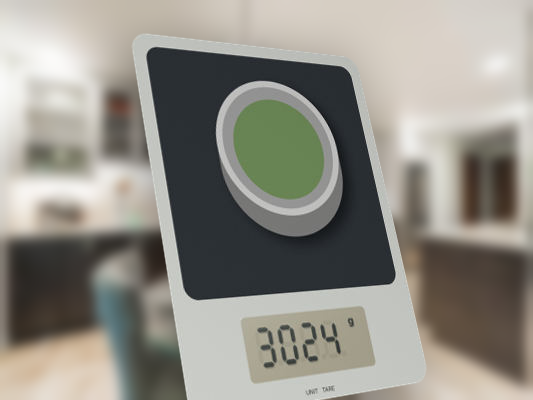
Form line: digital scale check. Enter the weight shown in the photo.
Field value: 3024 g
